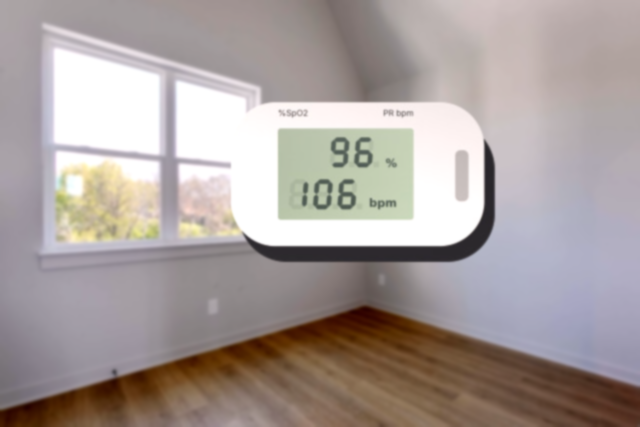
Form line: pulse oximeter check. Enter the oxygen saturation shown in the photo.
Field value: 96 %
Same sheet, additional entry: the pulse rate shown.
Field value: 106 bpm
